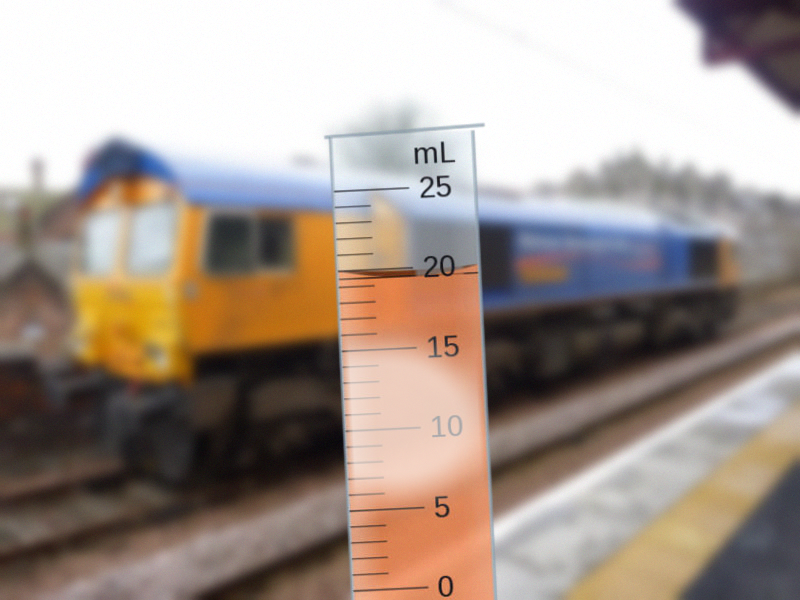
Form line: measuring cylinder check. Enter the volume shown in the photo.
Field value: 19.5 mL
